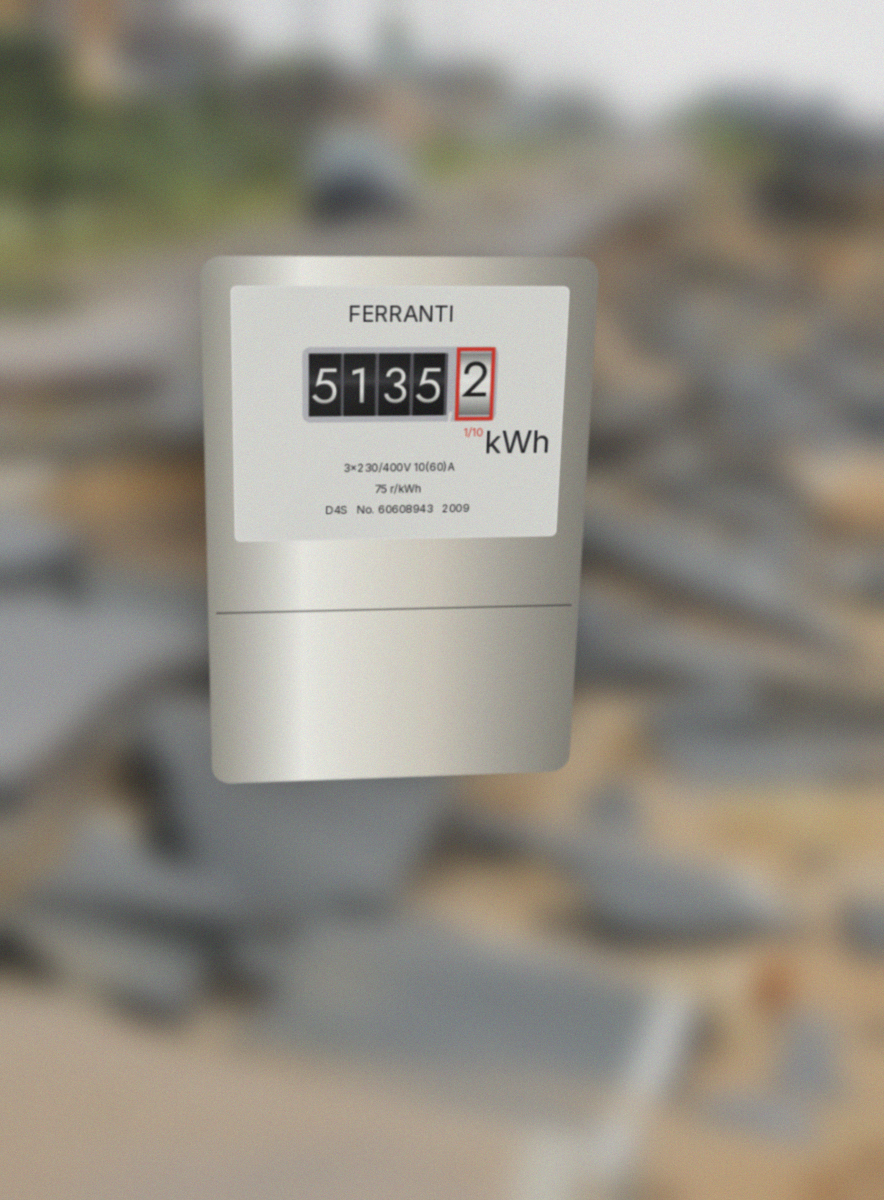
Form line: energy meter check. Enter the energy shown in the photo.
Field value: 5135.2 kWh
